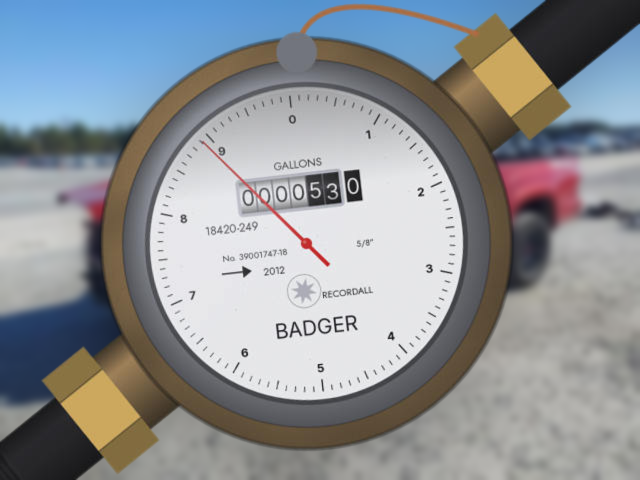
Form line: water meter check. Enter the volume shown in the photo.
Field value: 528.9 gal
